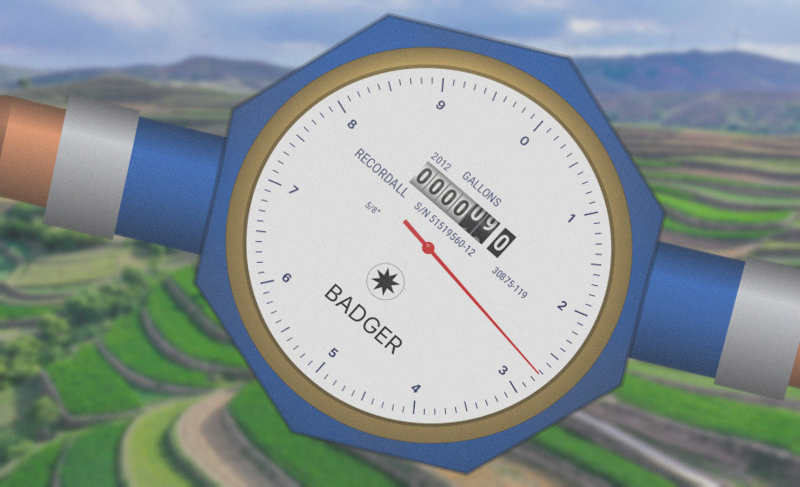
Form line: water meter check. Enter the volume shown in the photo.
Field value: 92.7 gal
